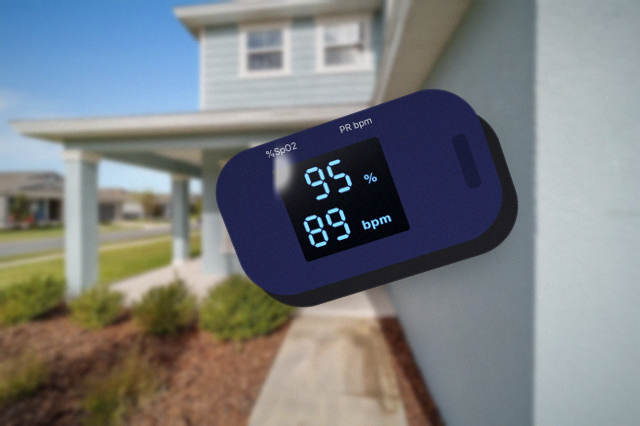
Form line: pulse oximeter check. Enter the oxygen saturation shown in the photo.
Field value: 95 %
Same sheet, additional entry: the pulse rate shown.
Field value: 89 bpm
